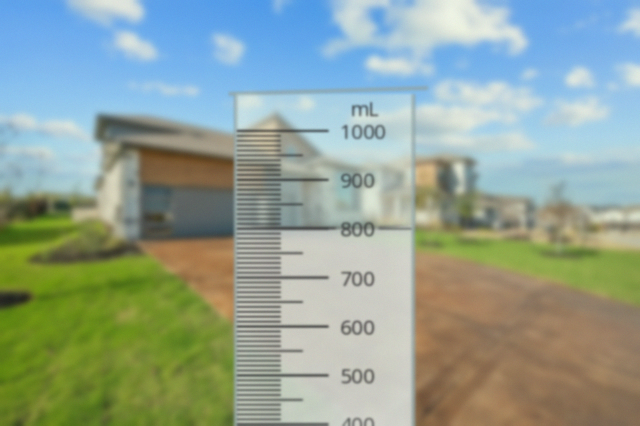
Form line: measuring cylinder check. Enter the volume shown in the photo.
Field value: 800 mL
